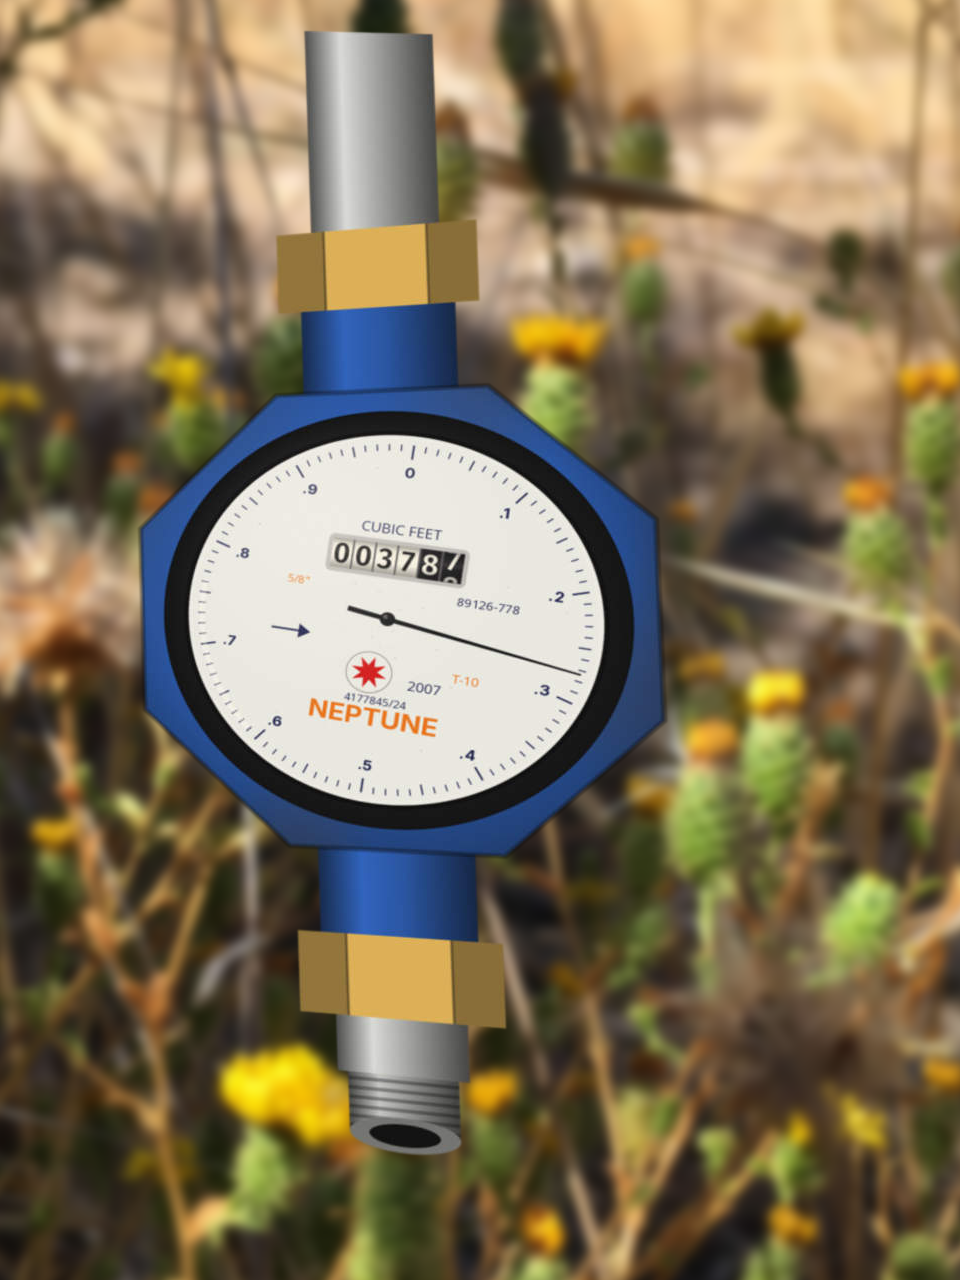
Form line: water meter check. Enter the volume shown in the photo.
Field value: 3787.27 ft³
